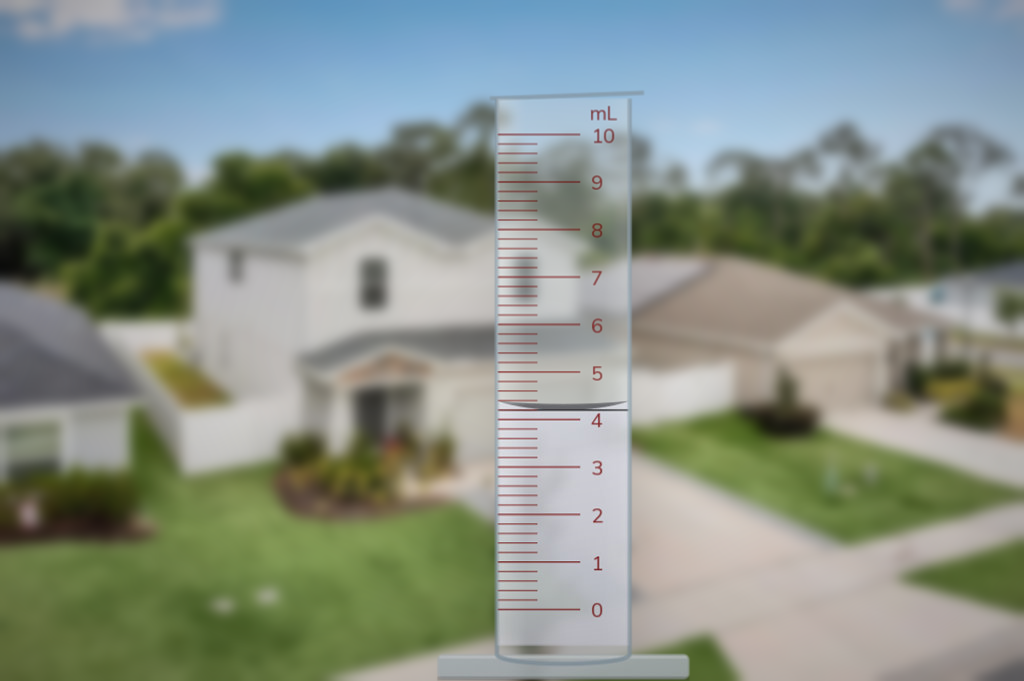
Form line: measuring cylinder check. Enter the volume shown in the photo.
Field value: 4.2 mL
